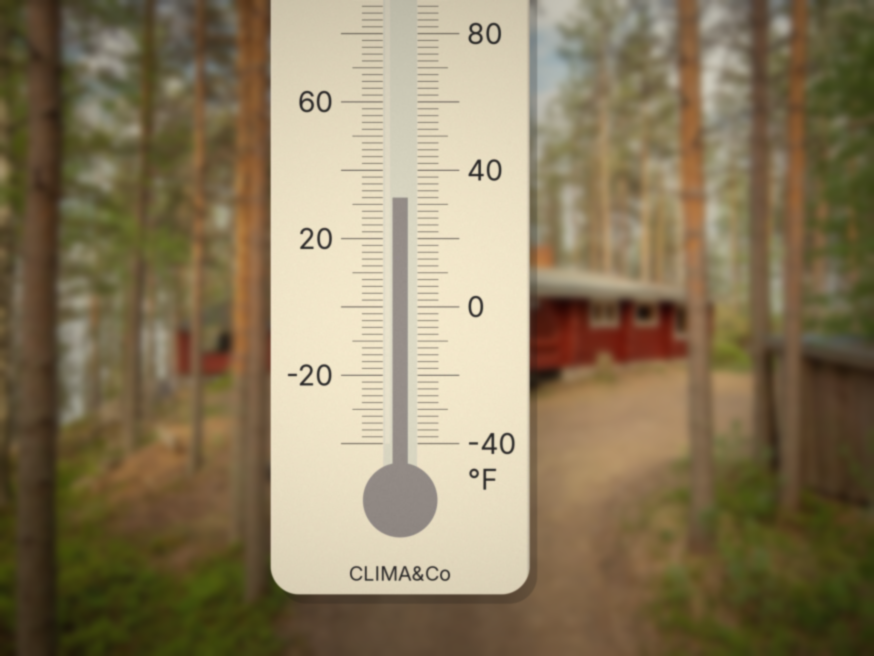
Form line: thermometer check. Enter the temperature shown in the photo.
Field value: 32 °F
